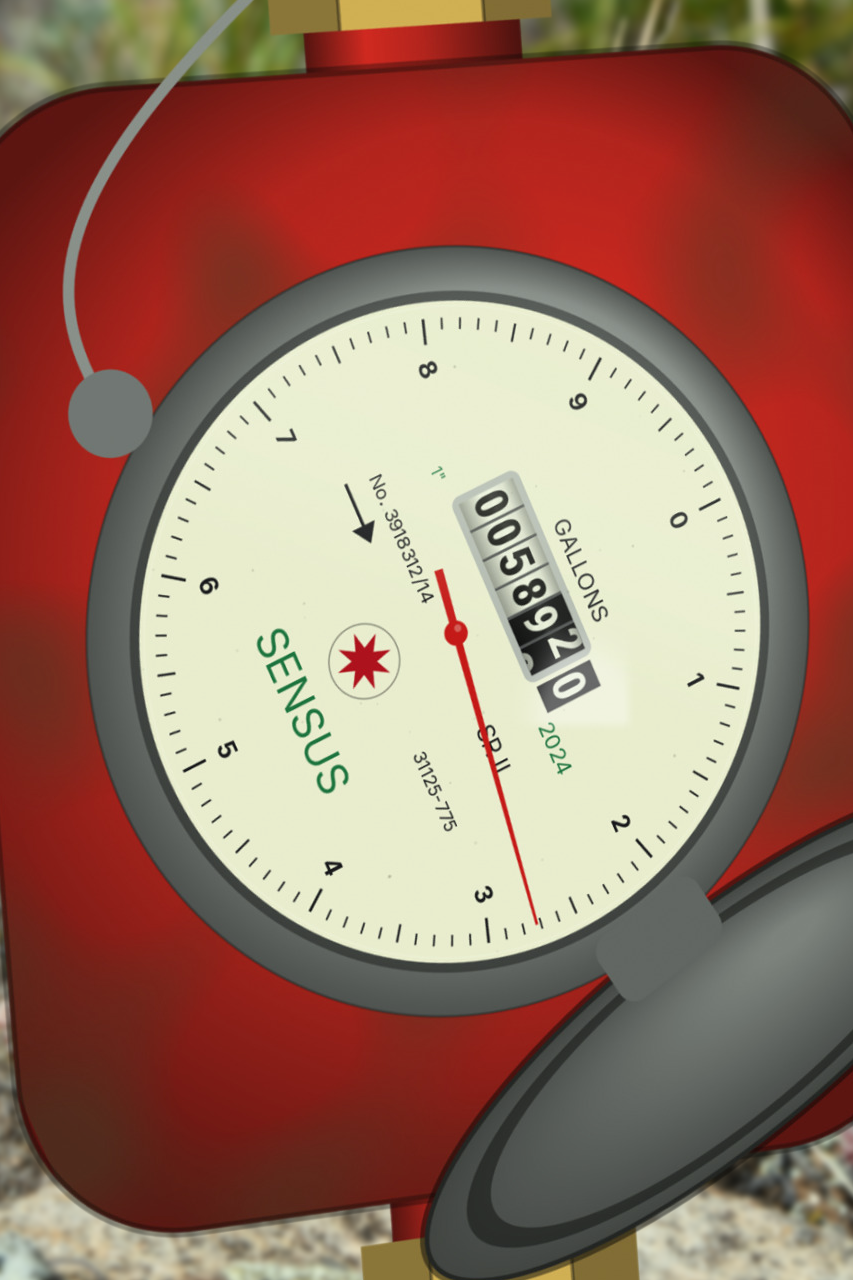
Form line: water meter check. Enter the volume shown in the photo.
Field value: 58922.7 gal
